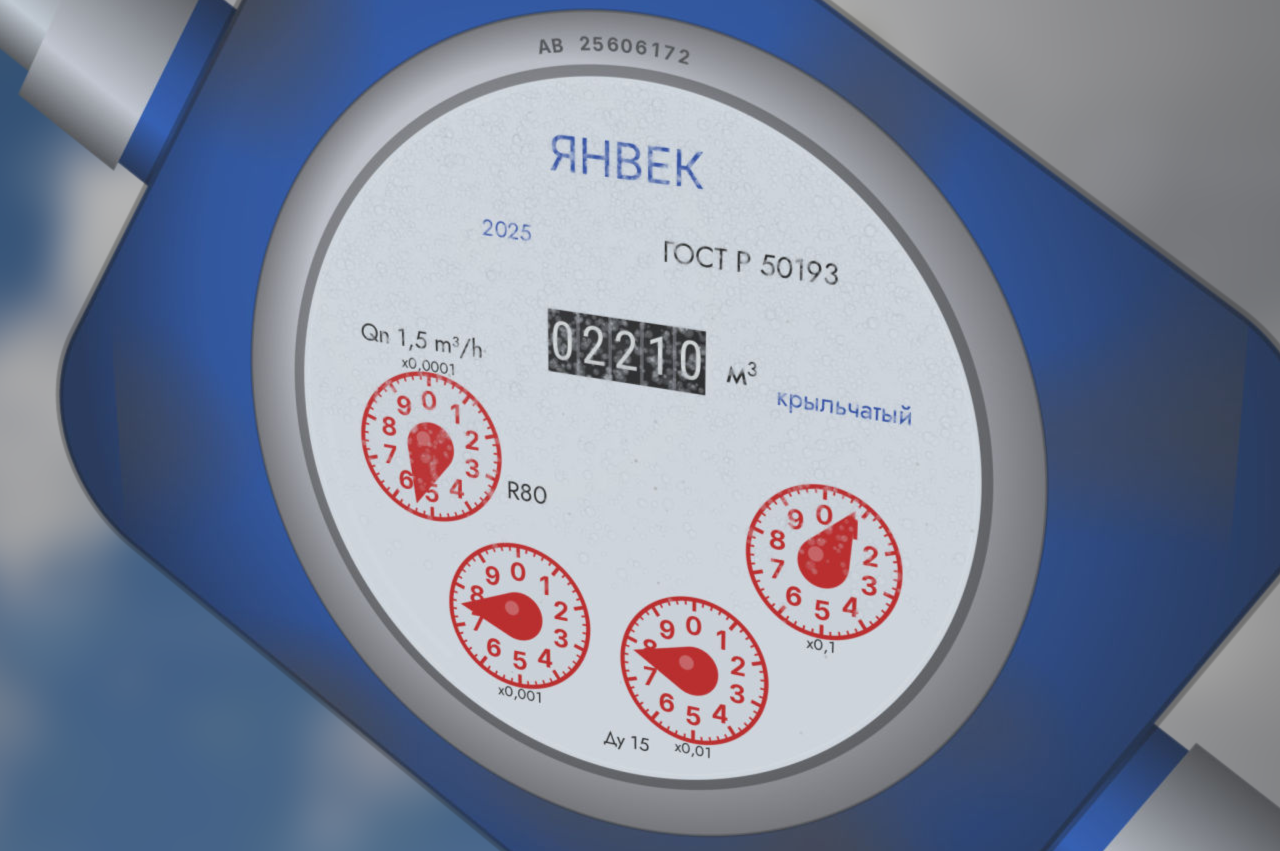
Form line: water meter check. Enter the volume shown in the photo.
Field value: 2210.0775 m³
